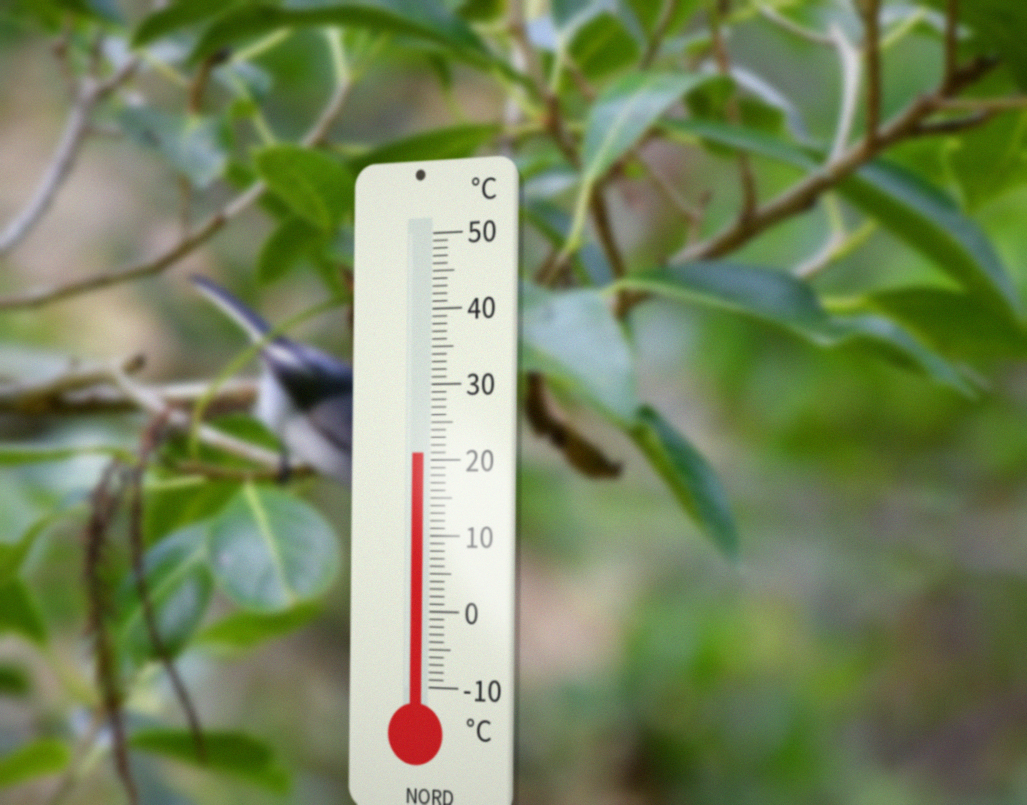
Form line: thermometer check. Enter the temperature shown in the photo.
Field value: 21 °C
